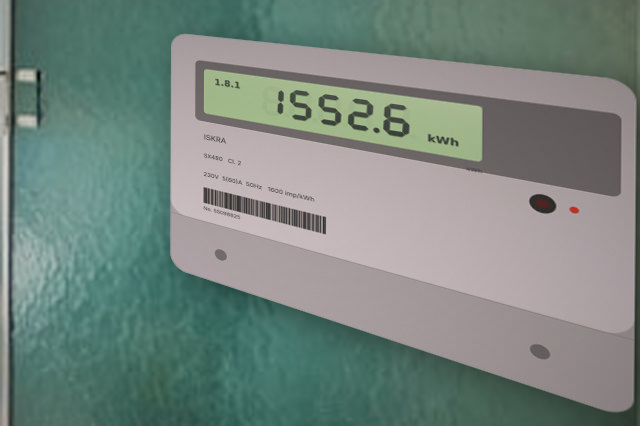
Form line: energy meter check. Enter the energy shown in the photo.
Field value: 1552.6 kWh
